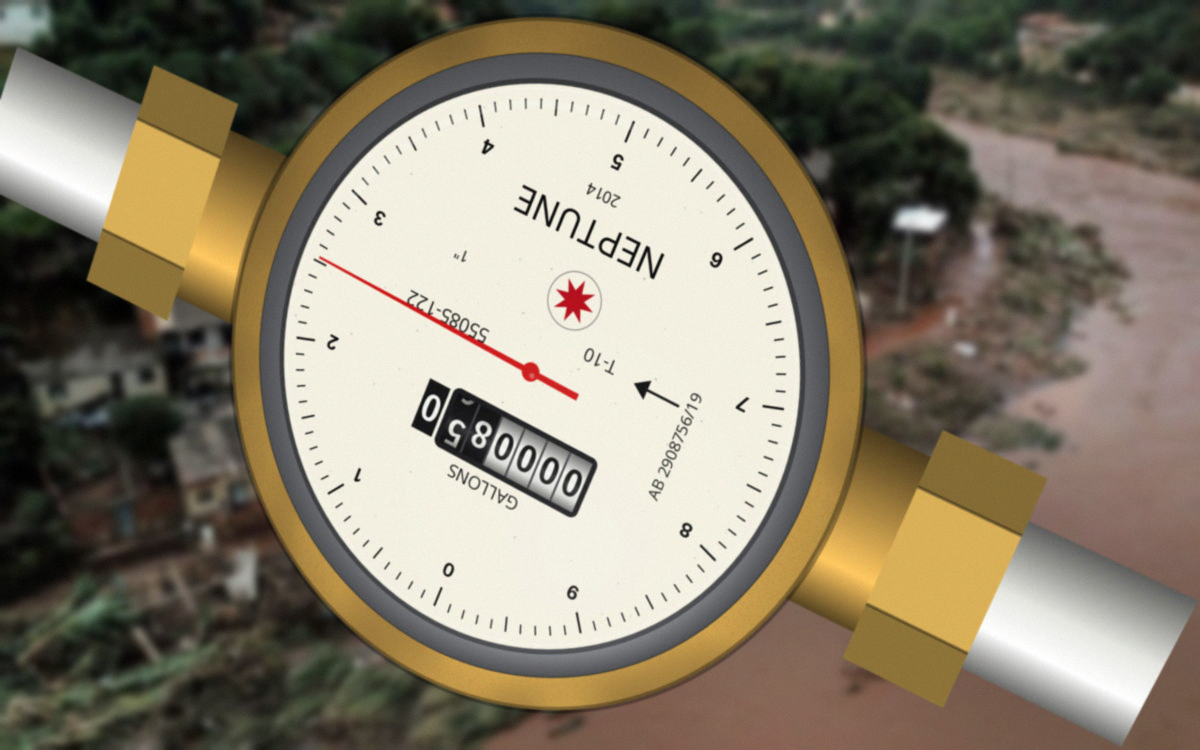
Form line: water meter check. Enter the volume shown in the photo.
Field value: 852.5 gal
